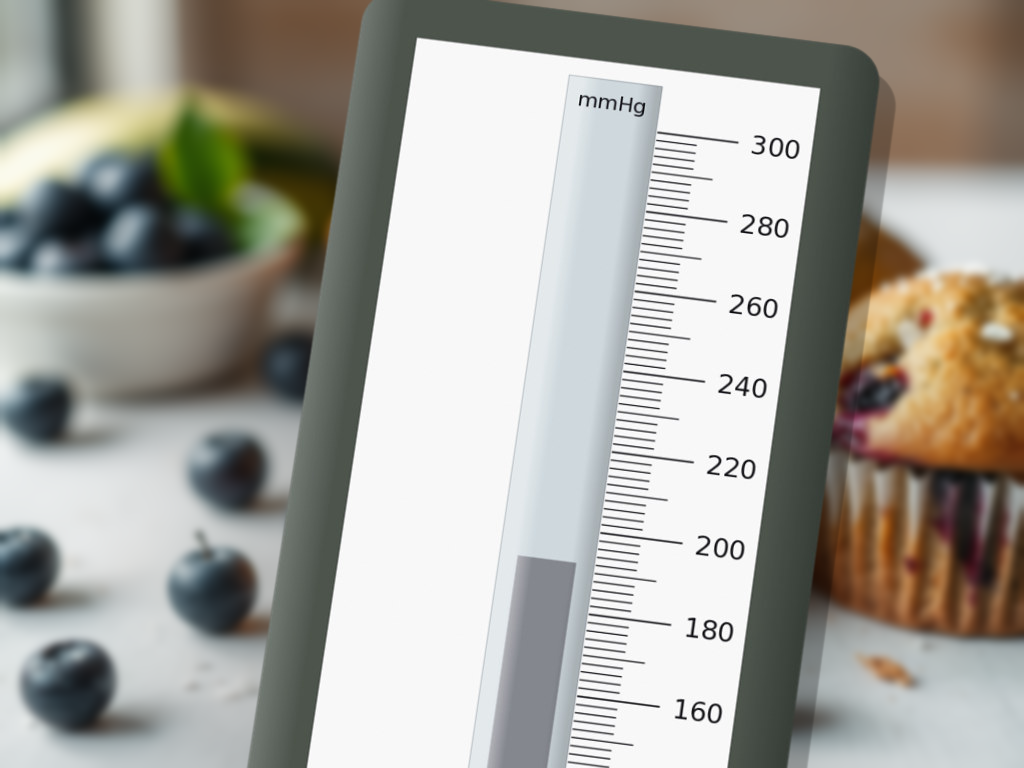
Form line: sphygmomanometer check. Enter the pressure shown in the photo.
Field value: 192 mmHg
